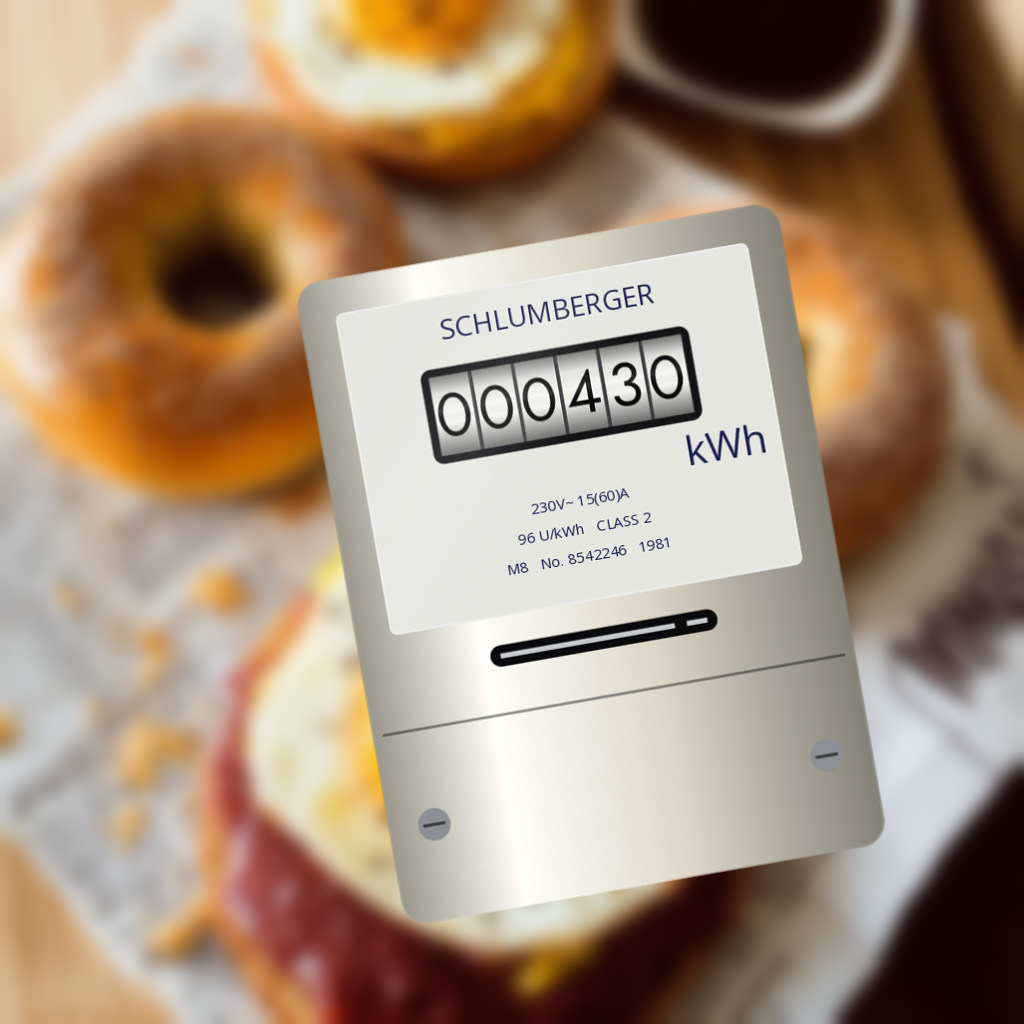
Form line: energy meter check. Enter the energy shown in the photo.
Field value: 430 kWh
